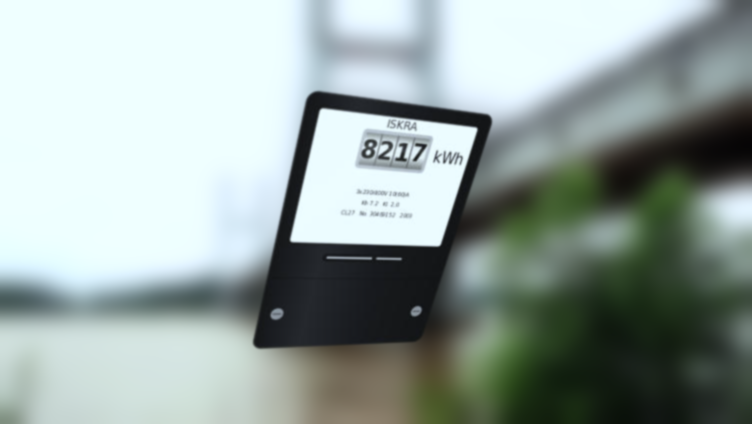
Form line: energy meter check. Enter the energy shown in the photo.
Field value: 8217 kWh
